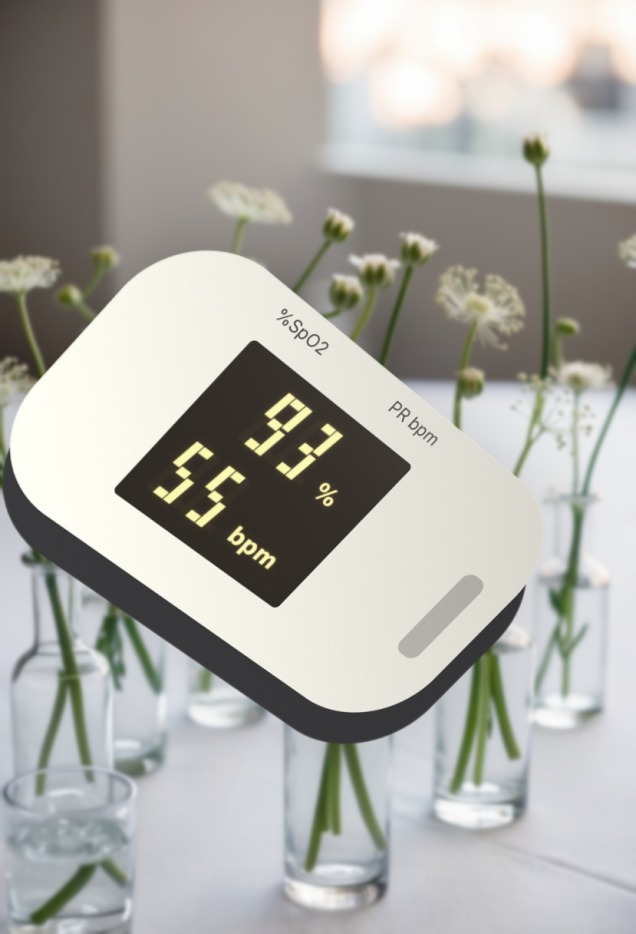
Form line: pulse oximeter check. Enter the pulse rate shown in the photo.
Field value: 55 bpm
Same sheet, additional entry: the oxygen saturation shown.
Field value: 93 %
